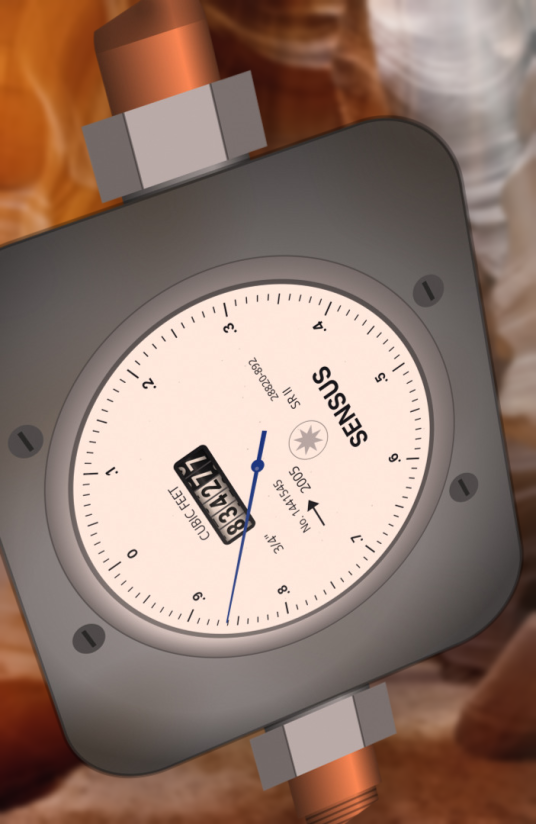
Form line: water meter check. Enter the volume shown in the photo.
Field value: 834276.86 ft³
